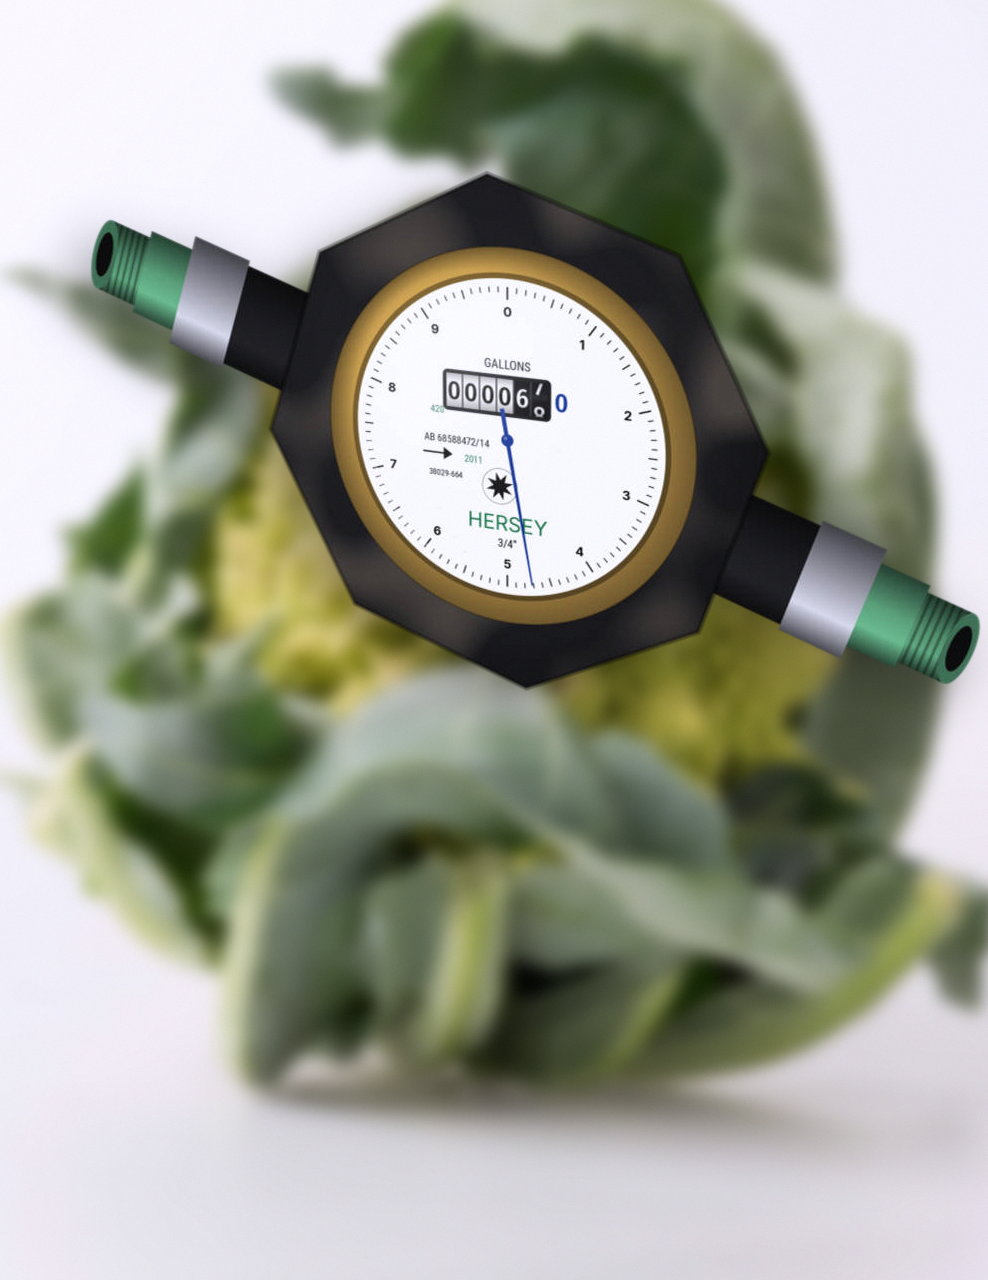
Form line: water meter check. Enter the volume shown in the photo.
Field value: 674.7 gal
